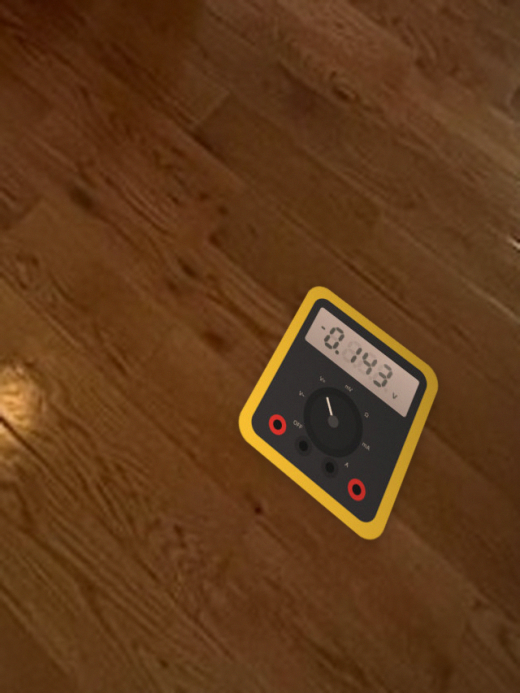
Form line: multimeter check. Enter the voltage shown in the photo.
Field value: -0.143 V
